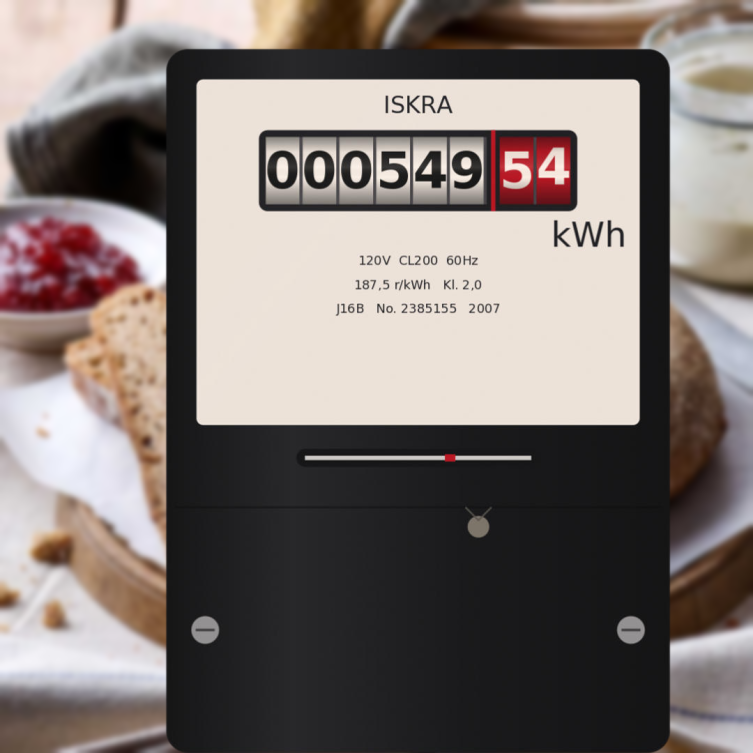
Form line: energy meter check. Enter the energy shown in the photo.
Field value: 549.54 kWh
